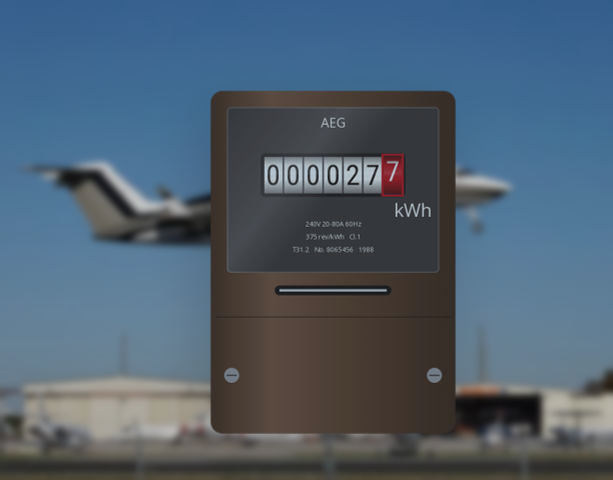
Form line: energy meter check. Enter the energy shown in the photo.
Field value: 27.7 kWh
